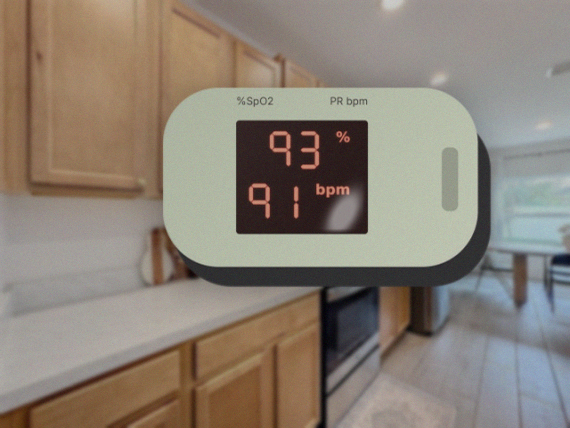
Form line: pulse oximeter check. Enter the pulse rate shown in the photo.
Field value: 91 bpm
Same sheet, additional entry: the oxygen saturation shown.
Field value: 93 %
